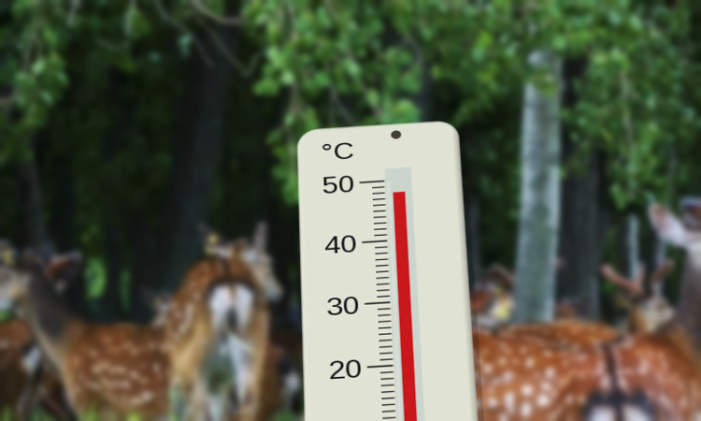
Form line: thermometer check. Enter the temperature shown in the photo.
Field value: 48 °C
